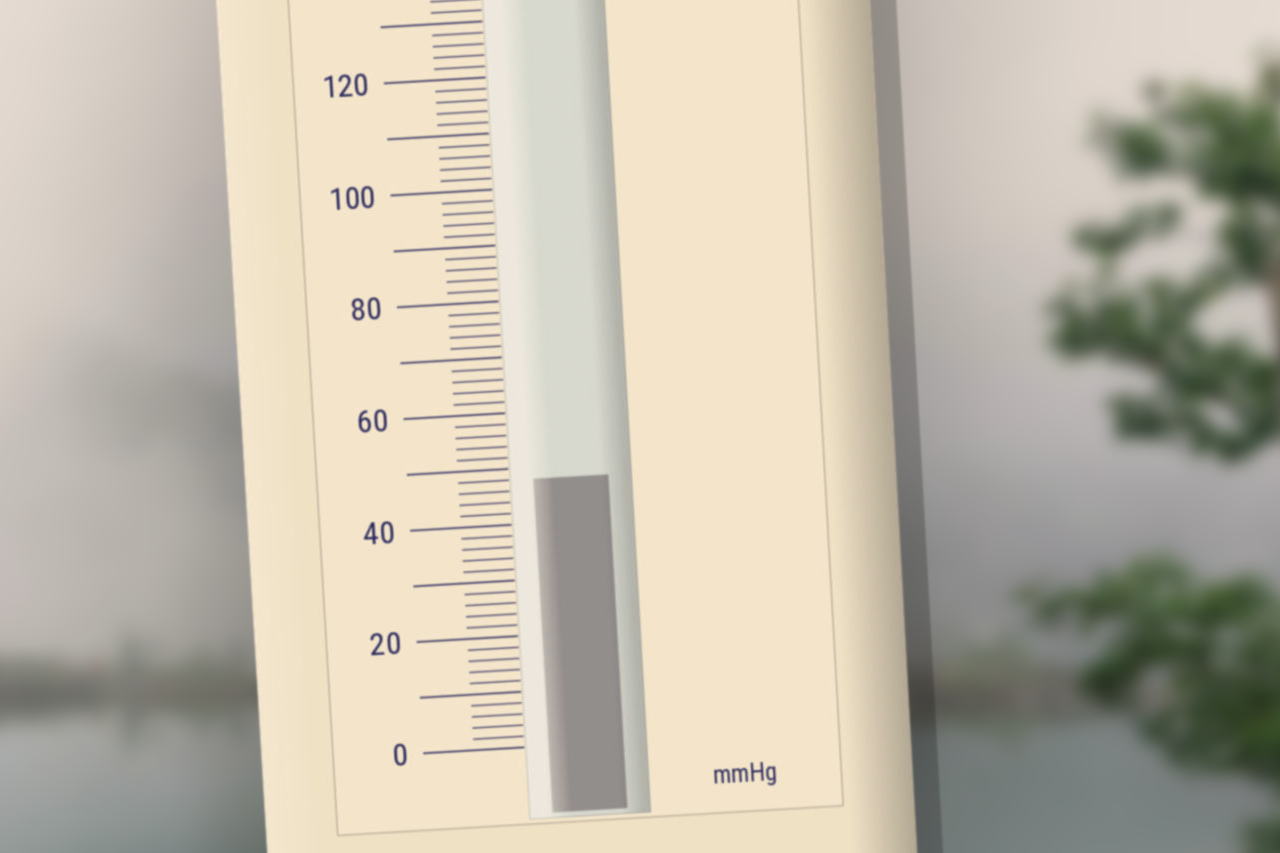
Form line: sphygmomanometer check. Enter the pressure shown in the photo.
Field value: 48 mmHg
